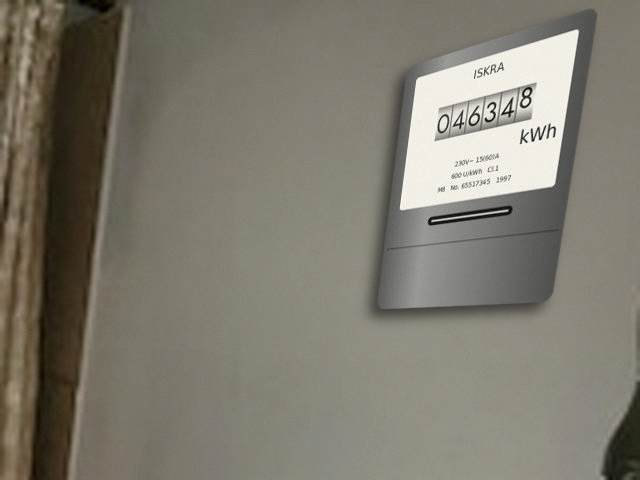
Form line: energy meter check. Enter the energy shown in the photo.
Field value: 46348 kWh
